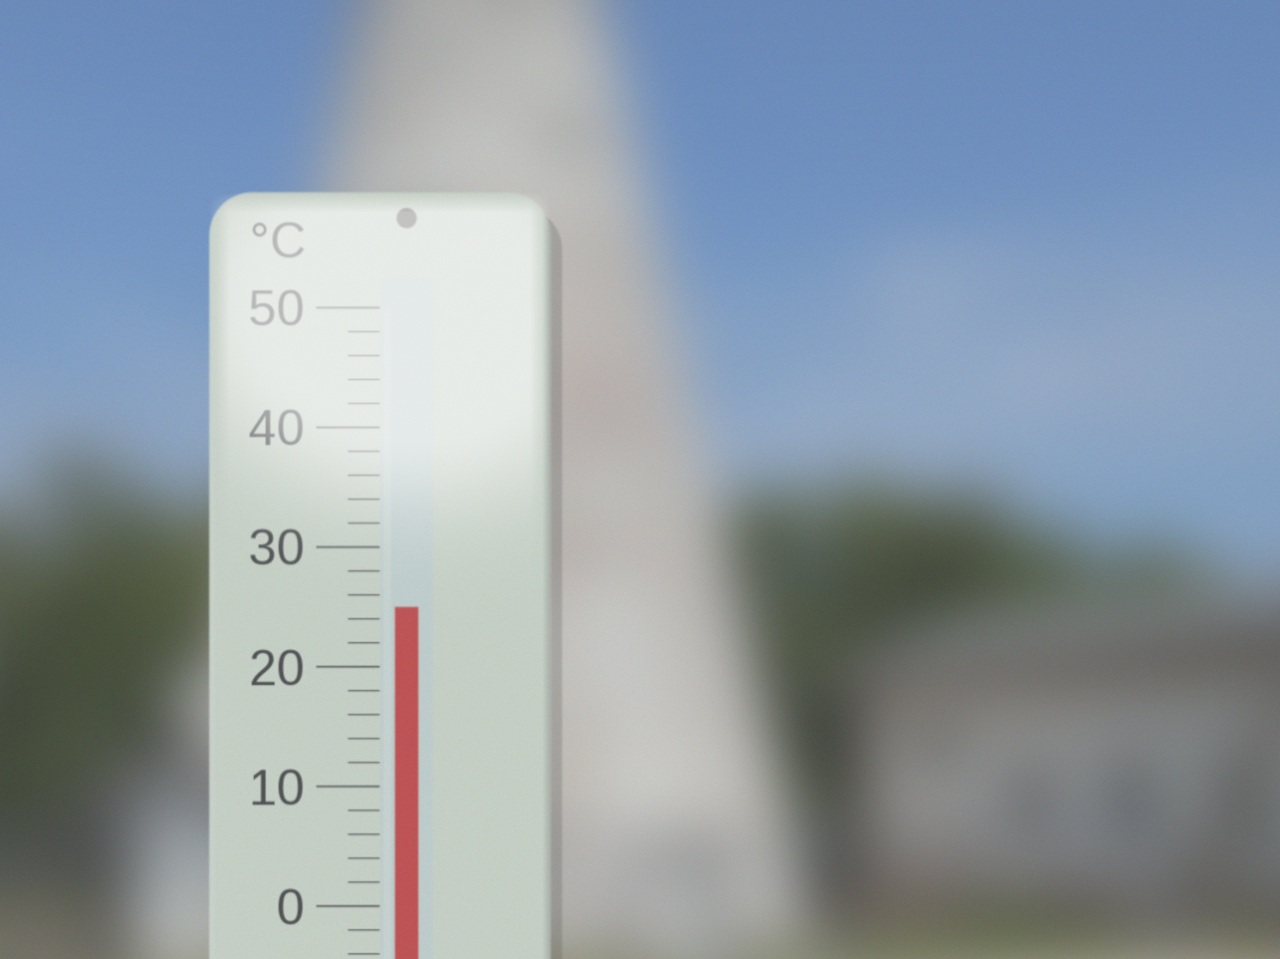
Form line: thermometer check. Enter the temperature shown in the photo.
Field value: 25 °C
